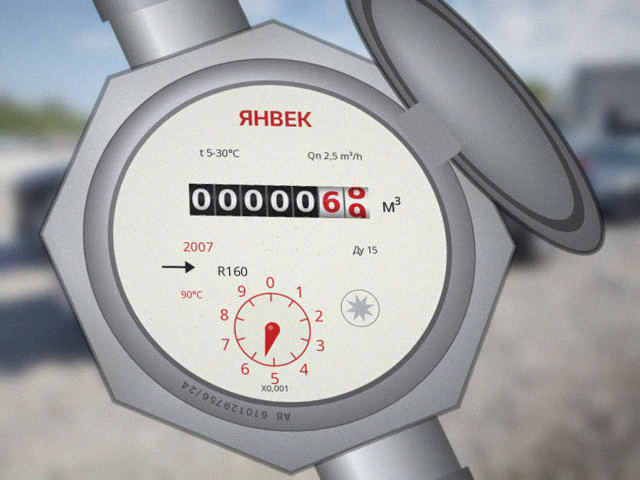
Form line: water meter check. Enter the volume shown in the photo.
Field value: 0.685 m³
